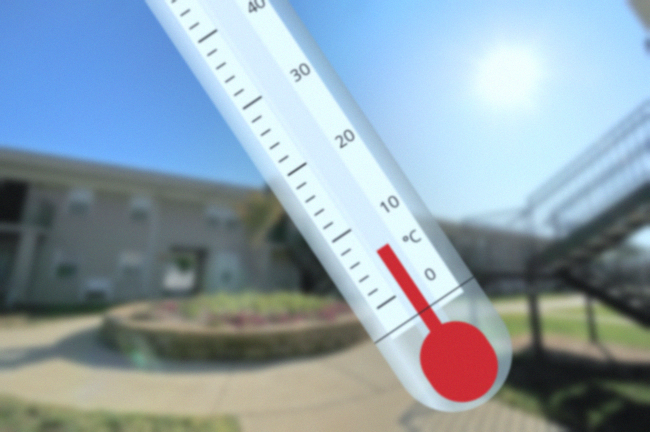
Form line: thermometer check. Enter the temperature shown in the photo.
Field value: 6 °C
